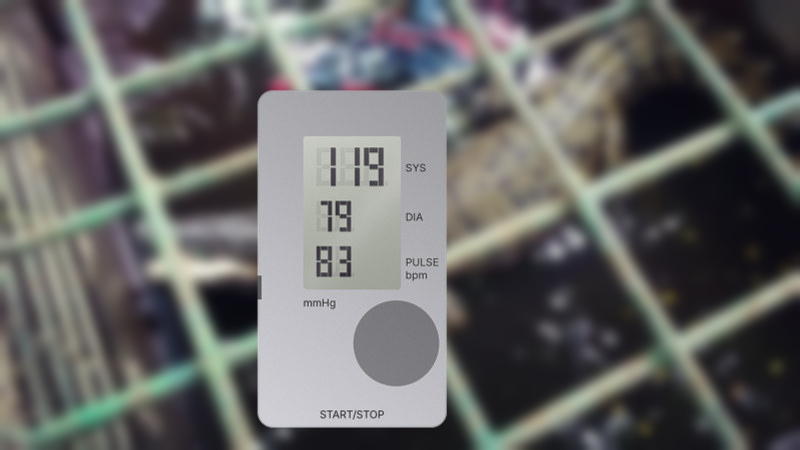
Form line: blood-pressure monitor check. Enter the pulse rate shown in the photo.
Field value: 83 bpm
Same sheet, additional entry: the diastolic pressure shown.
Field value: 79 mmHg
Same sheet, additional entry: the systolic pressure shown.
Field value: 119 mmHg
